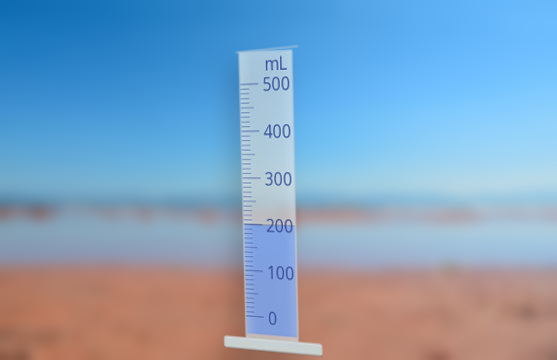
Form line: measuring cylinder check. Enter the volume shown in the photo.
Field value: 200 mL
